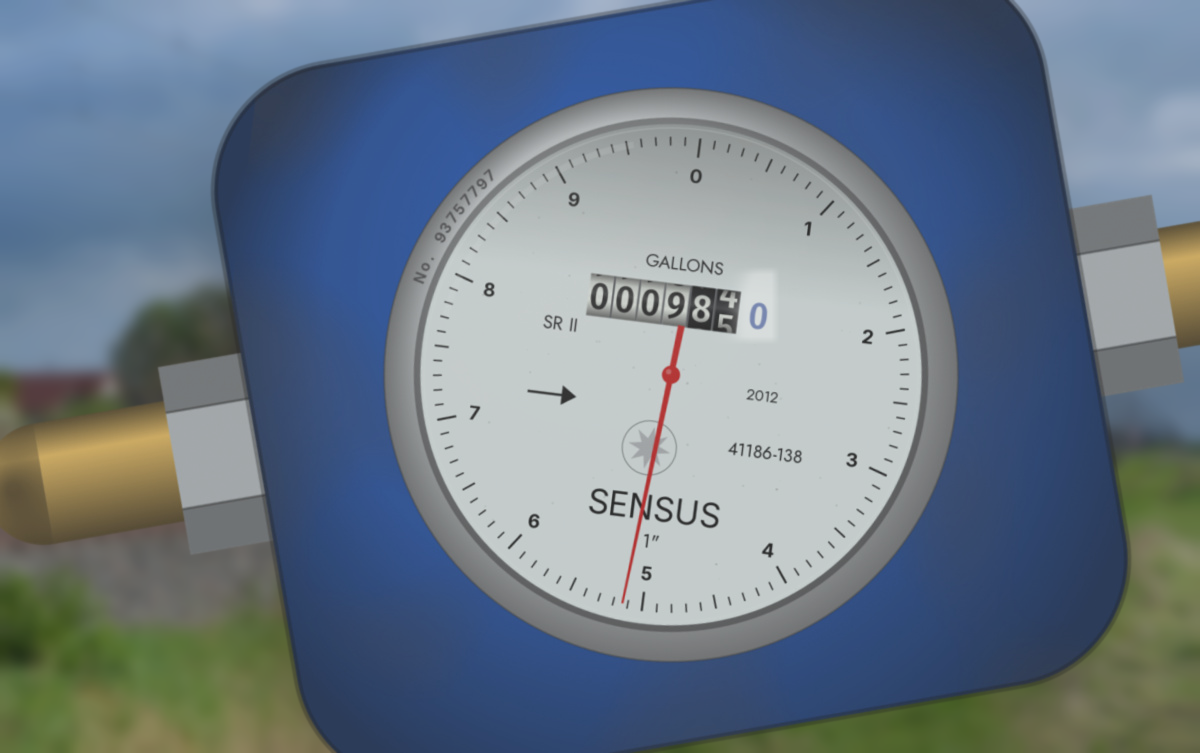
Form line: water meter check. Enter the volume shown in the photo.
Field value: 9845.1 gal
